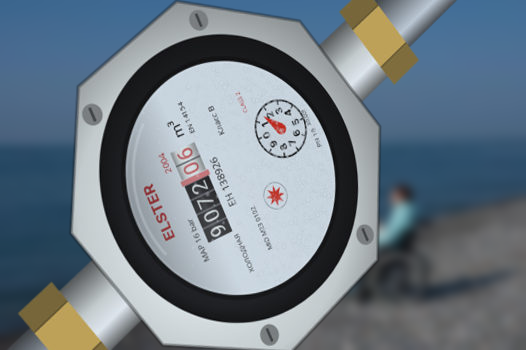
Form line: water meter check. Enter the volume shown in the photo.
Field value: 9072.061 m³
